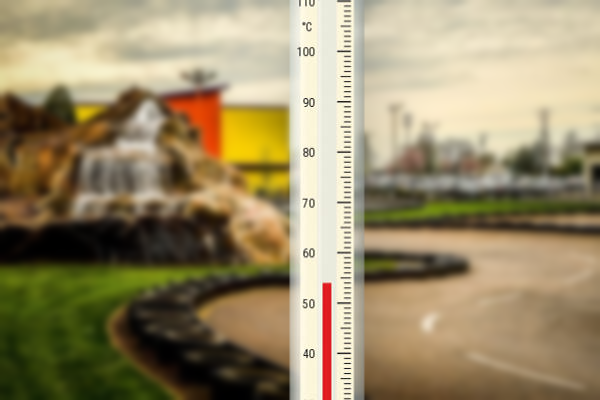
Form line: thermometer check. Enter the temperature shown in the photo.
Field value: 54 °C
